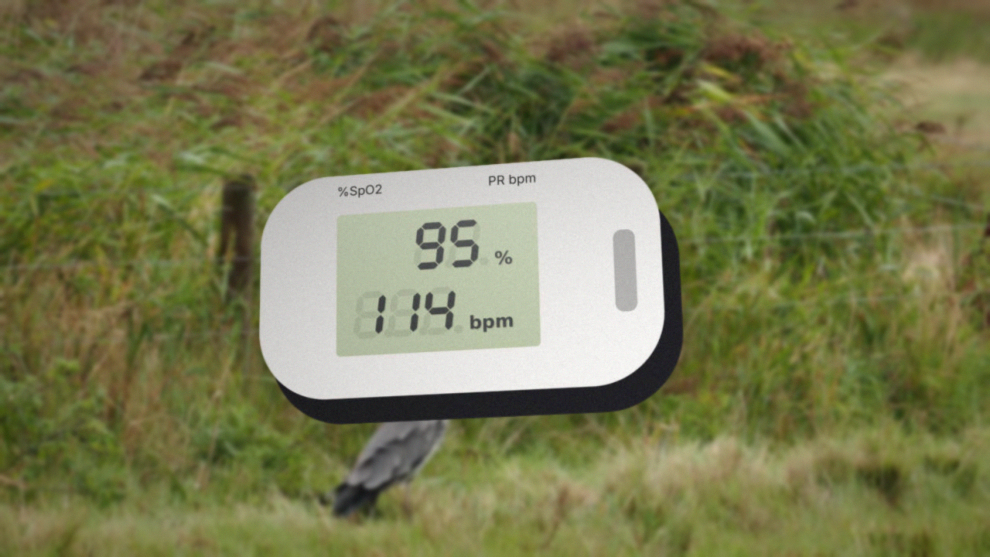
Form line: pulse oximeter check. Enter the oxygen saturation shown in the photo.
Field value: 95 %
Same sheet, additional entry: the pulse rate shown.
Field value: 114 bpm
